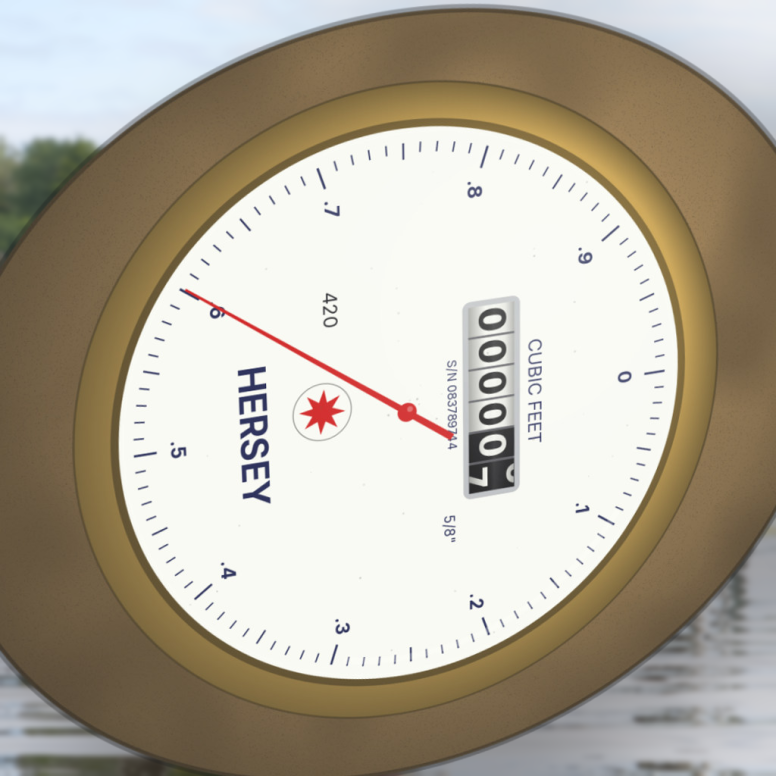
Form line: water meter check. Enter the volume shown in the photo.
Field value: 6.60 ft³
